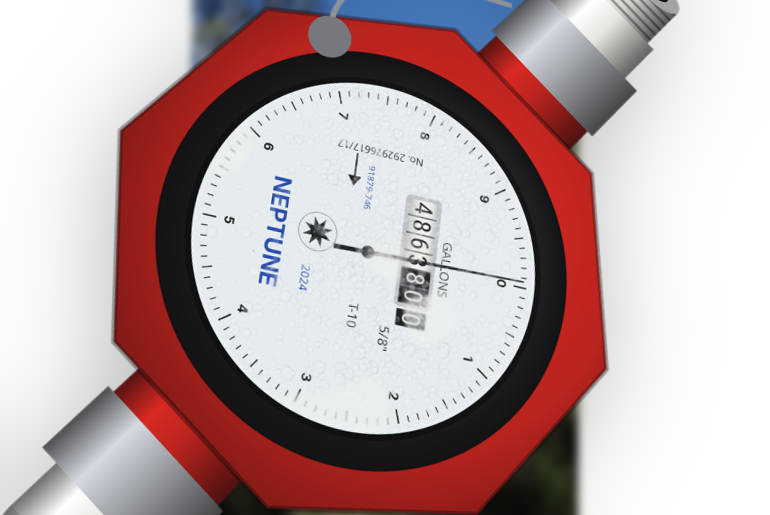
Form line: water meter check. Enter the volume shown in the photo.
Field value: 4863799.9 gal
